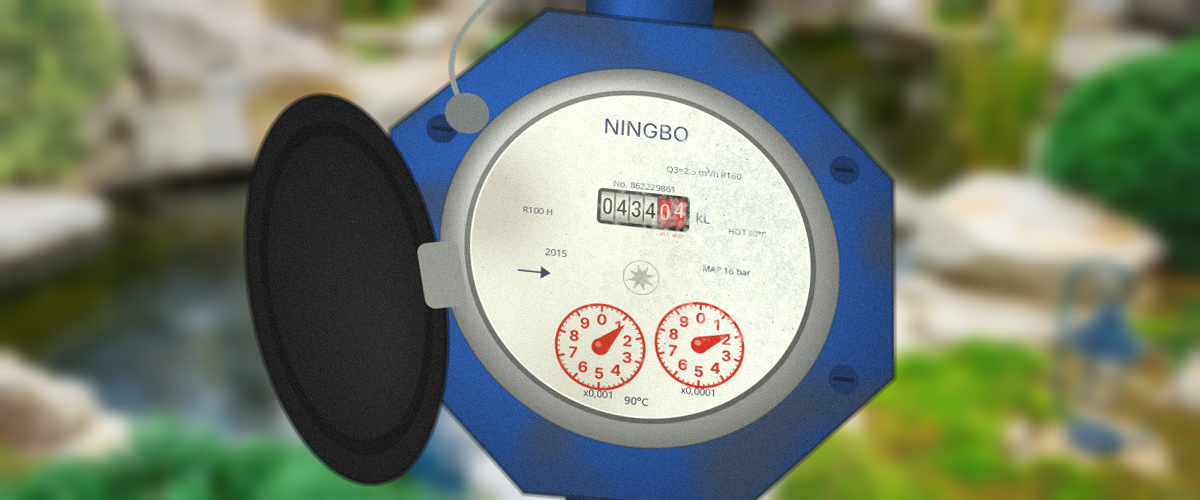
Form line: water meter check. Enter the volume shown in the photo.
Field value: 434.0411 kL
